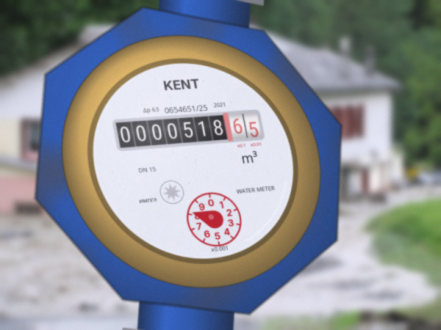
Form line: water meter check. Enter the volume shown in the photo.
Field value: 518.648 m³
